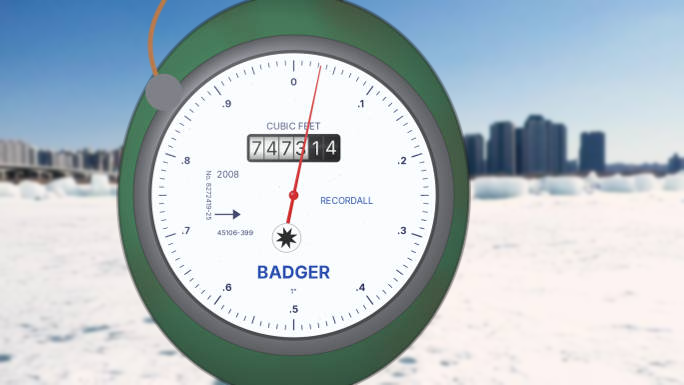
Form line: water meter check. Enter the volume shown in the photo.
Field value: 747314.03 ft³
